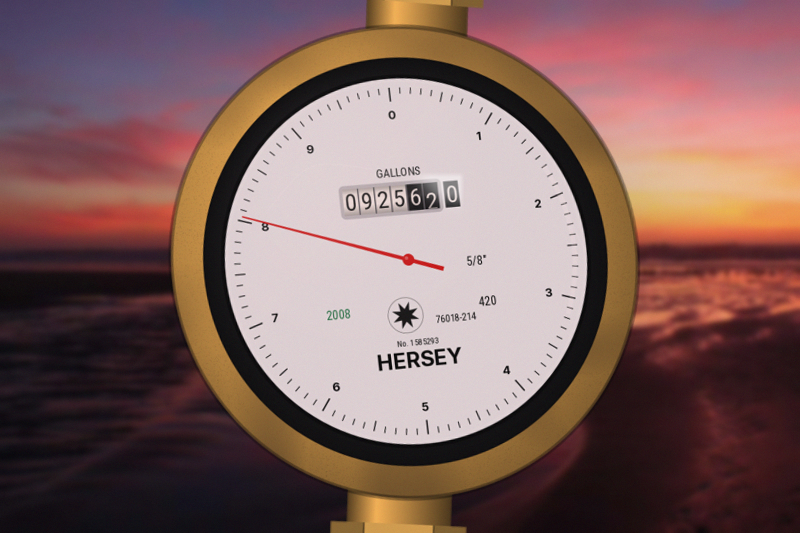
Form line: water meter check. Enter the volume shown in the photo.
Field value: 925618.0 gal
